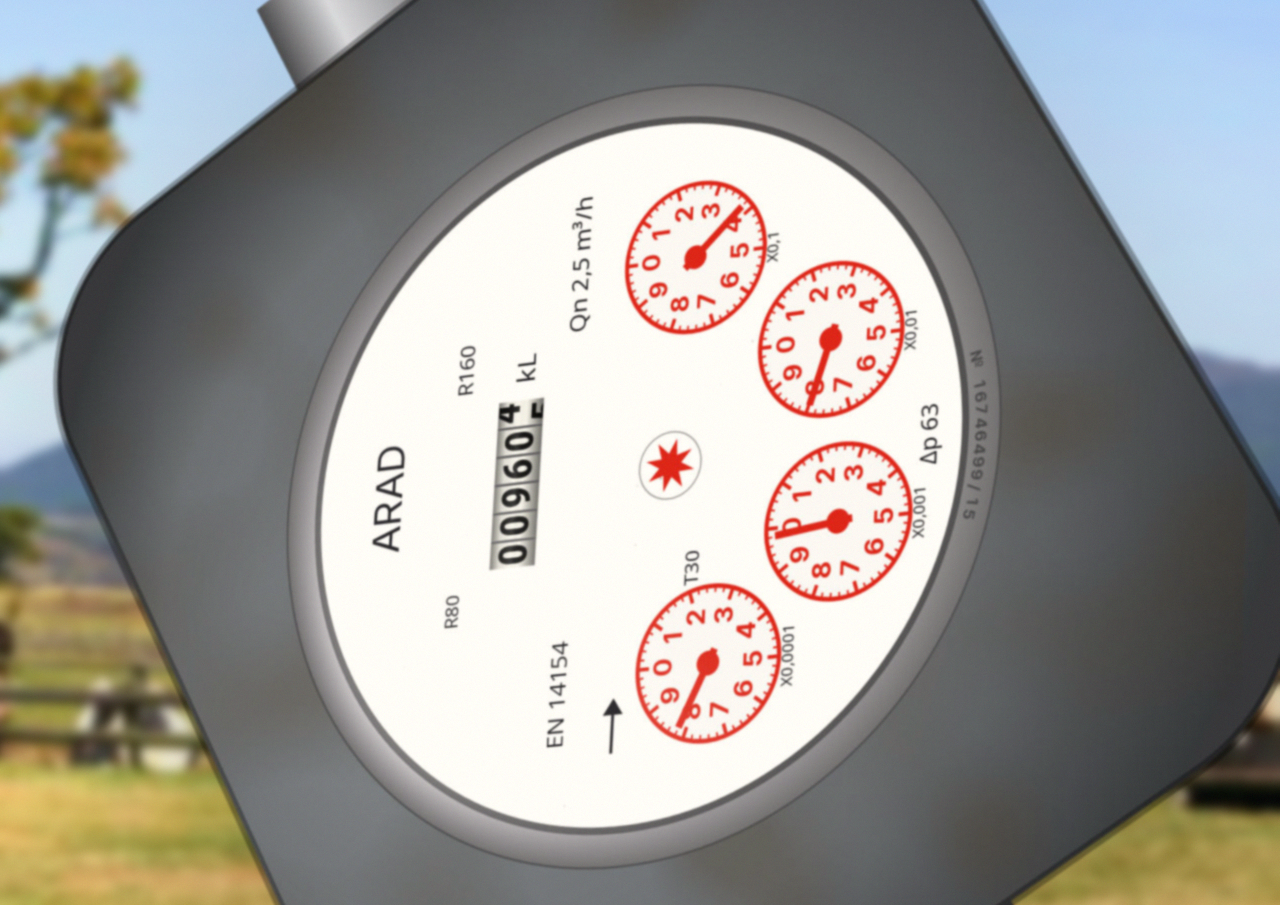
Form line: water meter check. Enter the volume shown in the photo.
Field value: 9604.3798 kL
